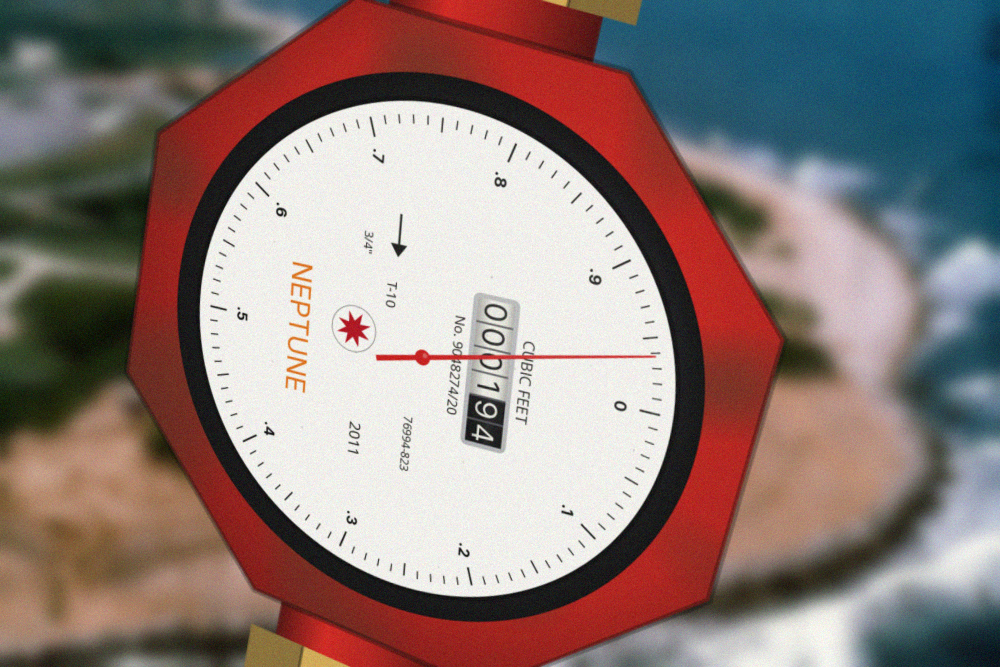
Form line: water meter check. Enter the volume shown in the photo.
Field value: 193.96 ft³
